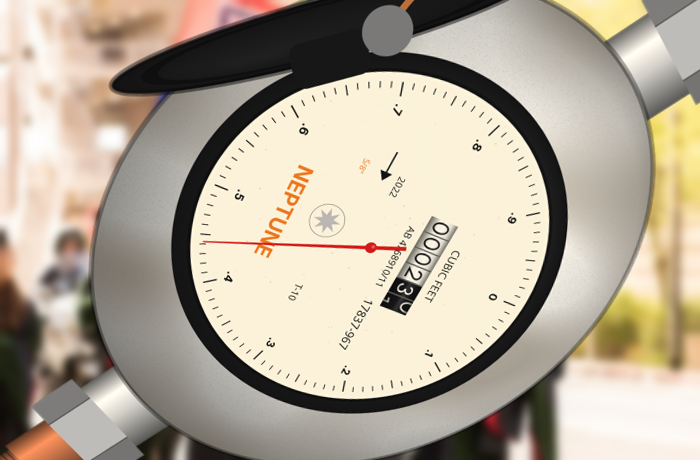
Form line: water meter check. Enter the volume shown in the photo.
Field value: 230.44 ft³
